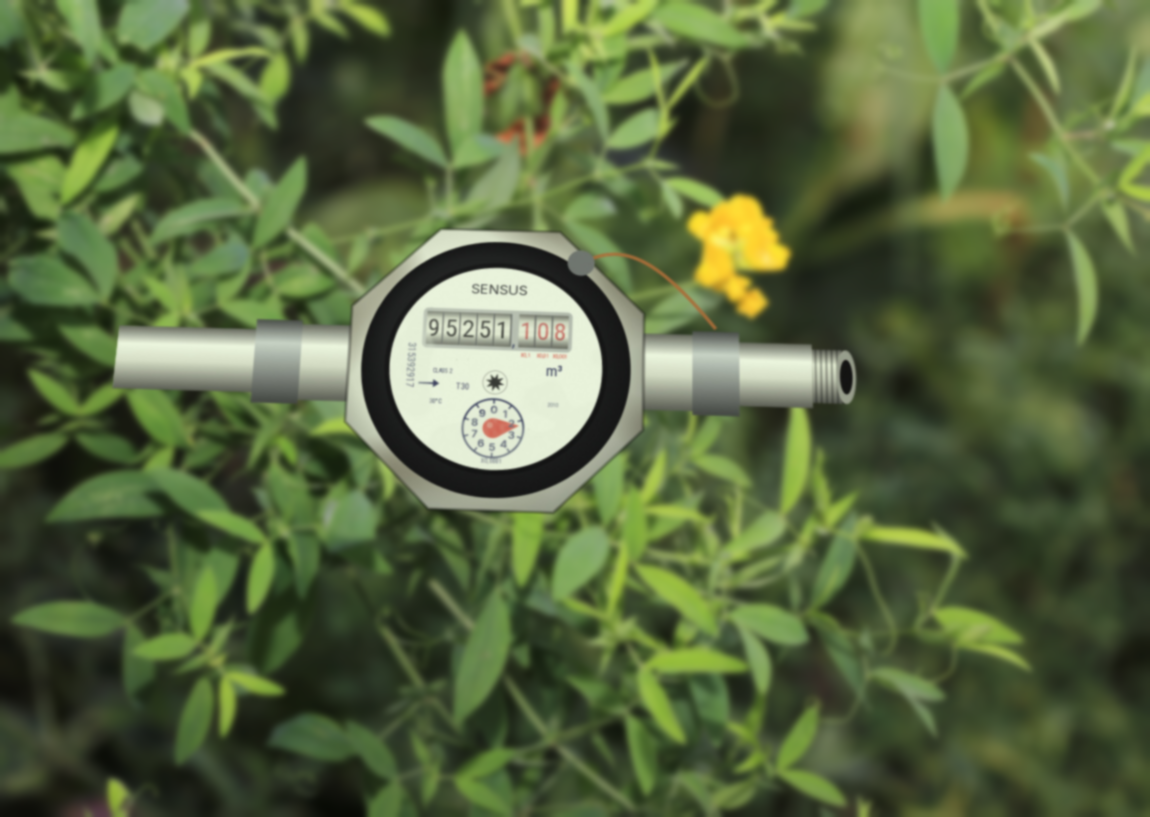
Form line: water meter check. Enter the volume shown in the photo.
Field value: 95251.1082 m³
